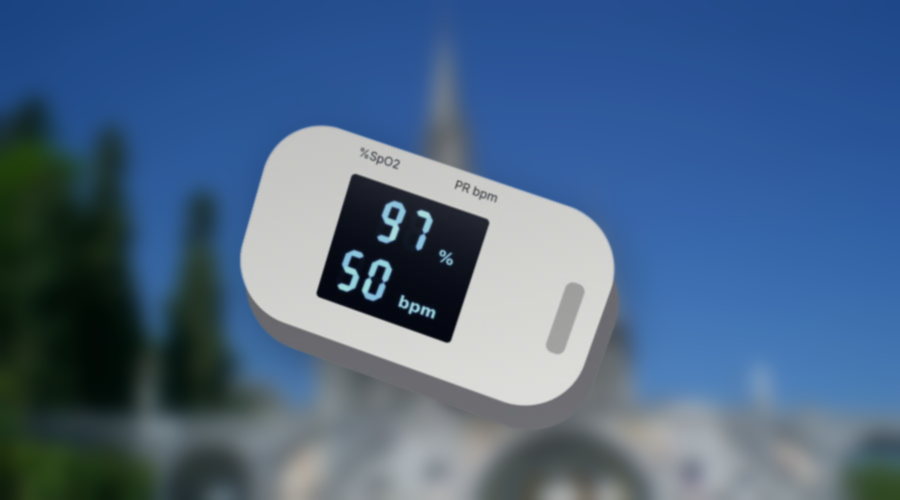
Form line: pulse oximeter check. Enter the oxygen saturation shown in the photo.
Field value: 97 %
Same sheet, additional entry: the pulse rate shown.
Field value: 50 bpm
